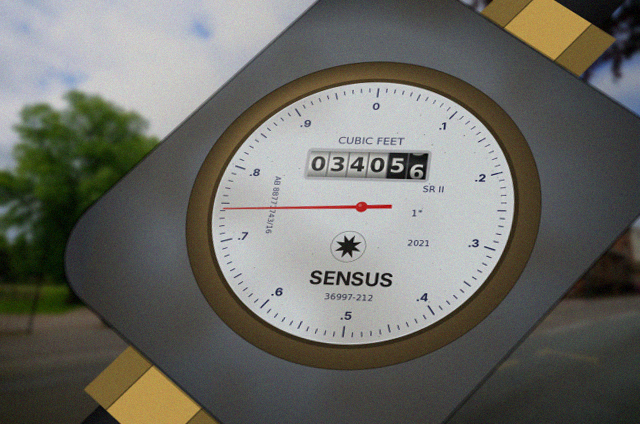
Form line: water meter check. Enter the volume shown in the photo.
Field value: 34055.74 ft³
